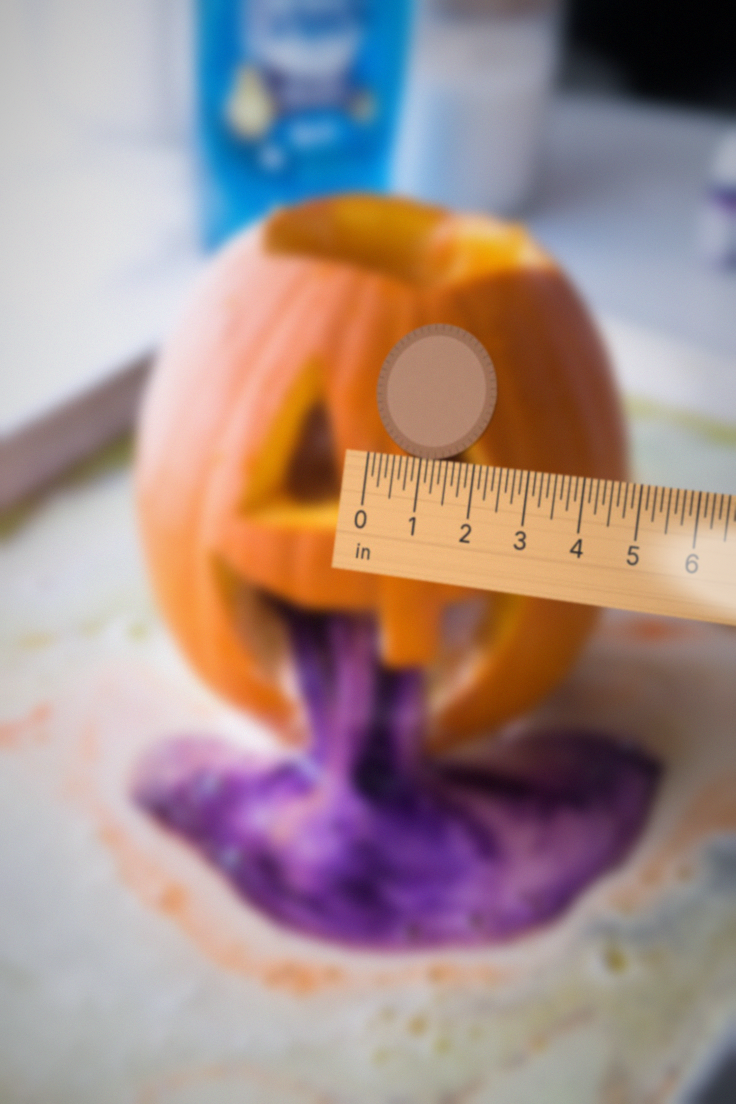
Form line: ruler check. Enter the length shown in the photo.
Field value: 2.25 in
